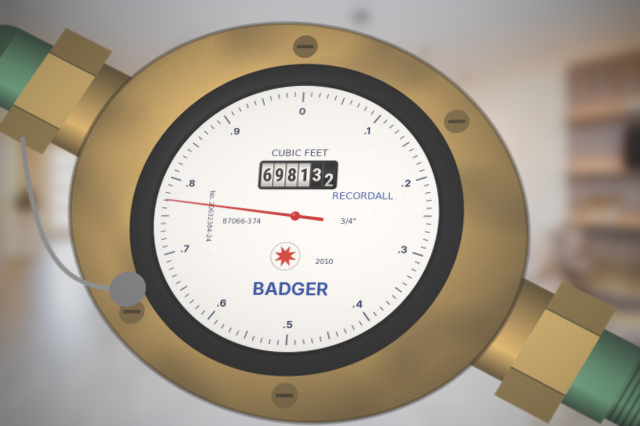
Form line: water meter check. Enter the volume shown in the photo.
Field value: 698131.77 ft³
